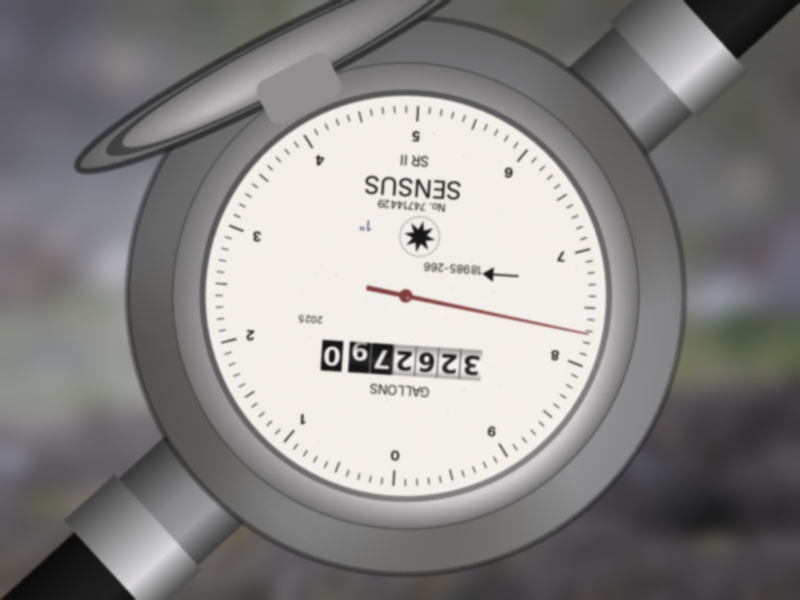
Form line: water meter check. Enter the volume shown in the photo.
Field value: 3262787.7 gal
